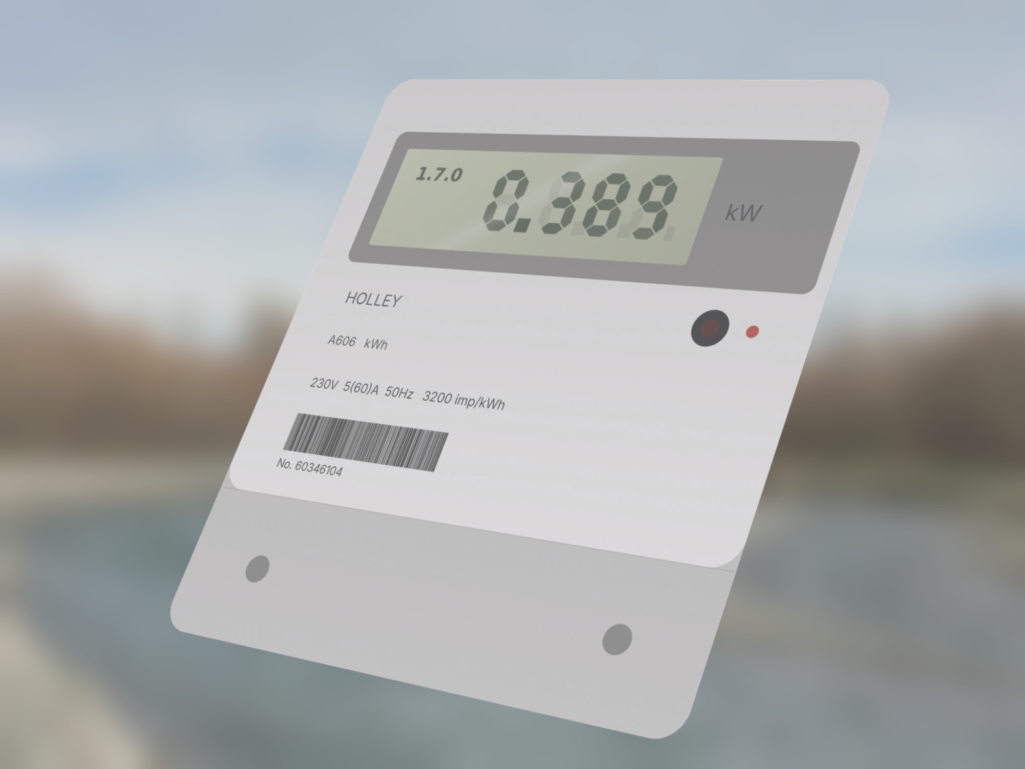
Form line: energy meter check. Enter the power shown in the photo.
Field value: 0.389 kW
